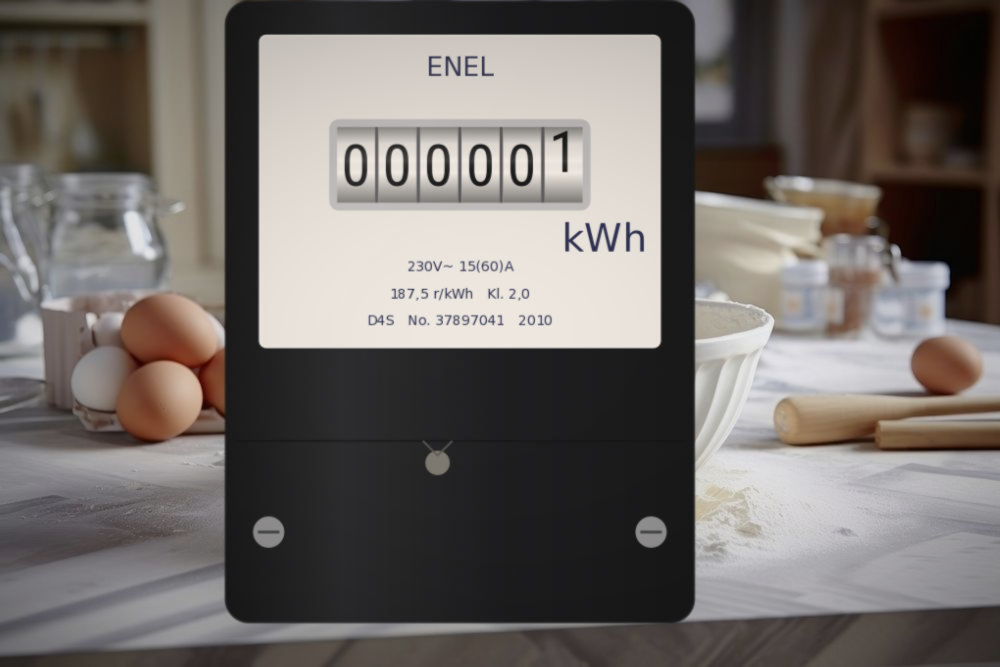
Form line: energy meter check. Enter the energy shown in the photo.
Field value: 1 kWh
